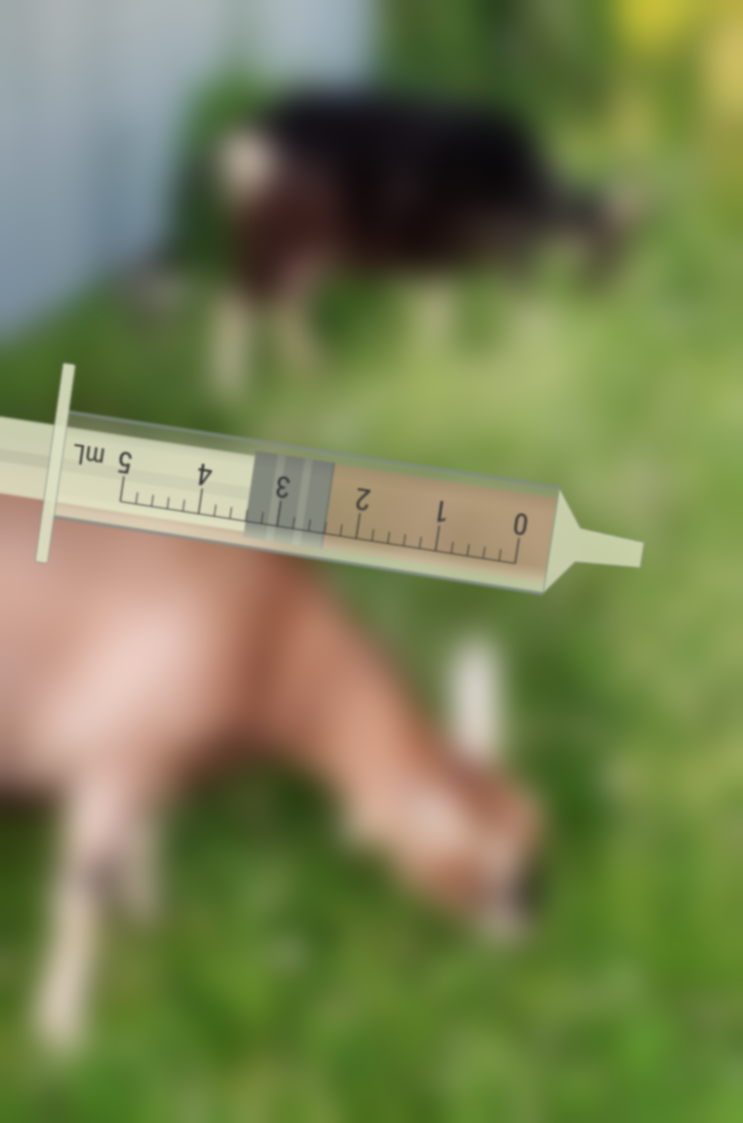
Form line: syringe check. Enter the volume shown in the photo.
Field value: 2.4 mL
